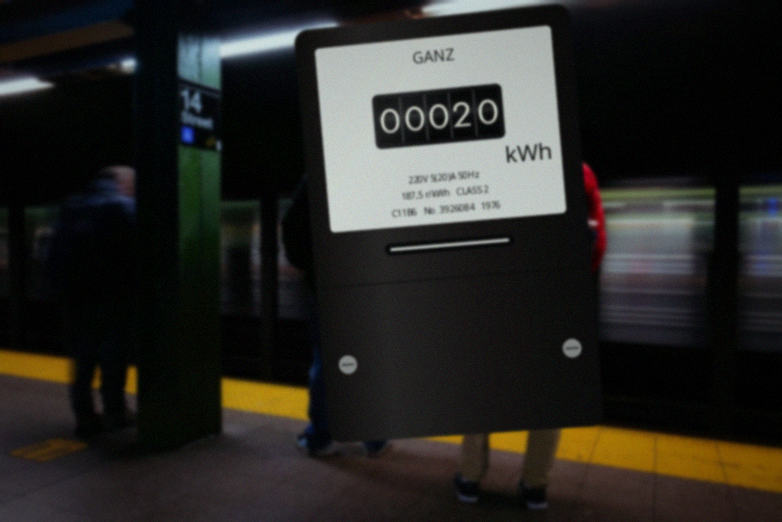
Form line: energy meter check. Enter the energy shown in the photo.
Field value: 20 kWh
